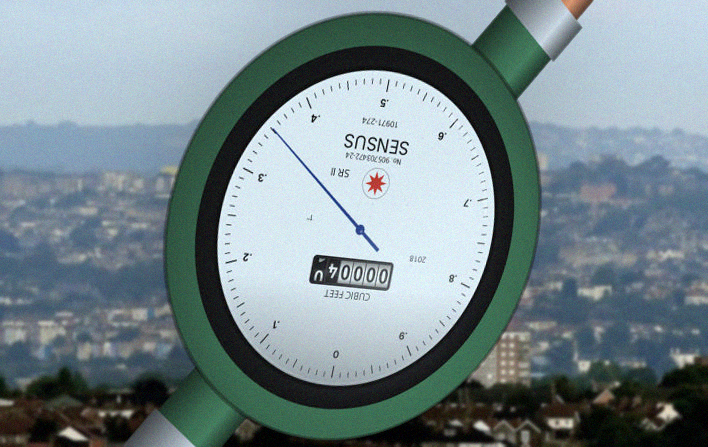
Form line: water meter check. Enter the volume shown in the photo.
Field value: 40.35 ft³
